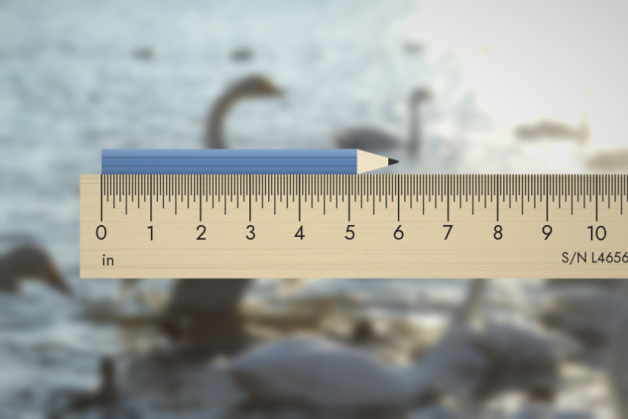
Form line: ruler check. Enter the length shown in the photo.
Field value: 6 in
